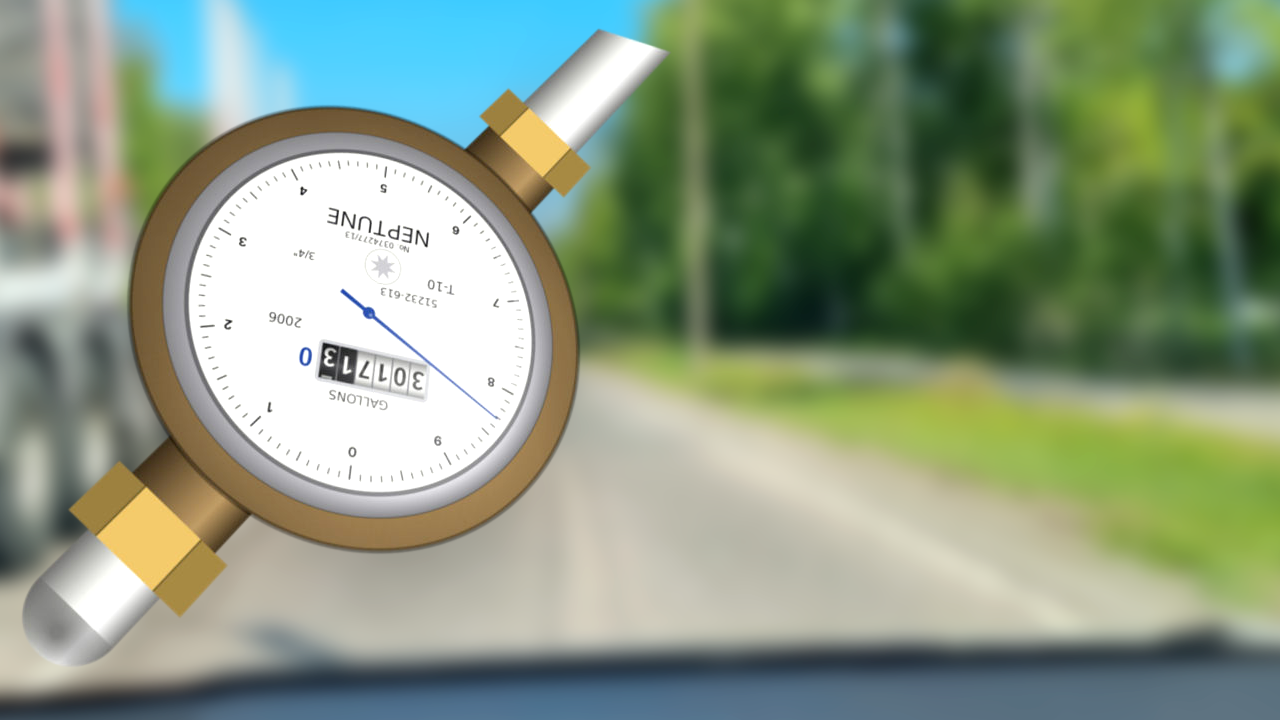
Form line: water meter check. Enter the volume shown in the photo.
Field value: 3017128.3 gal
